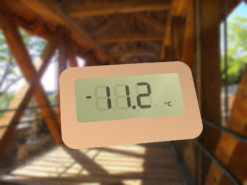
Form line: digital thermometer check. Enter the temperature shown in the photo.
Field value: -11.2 °C
